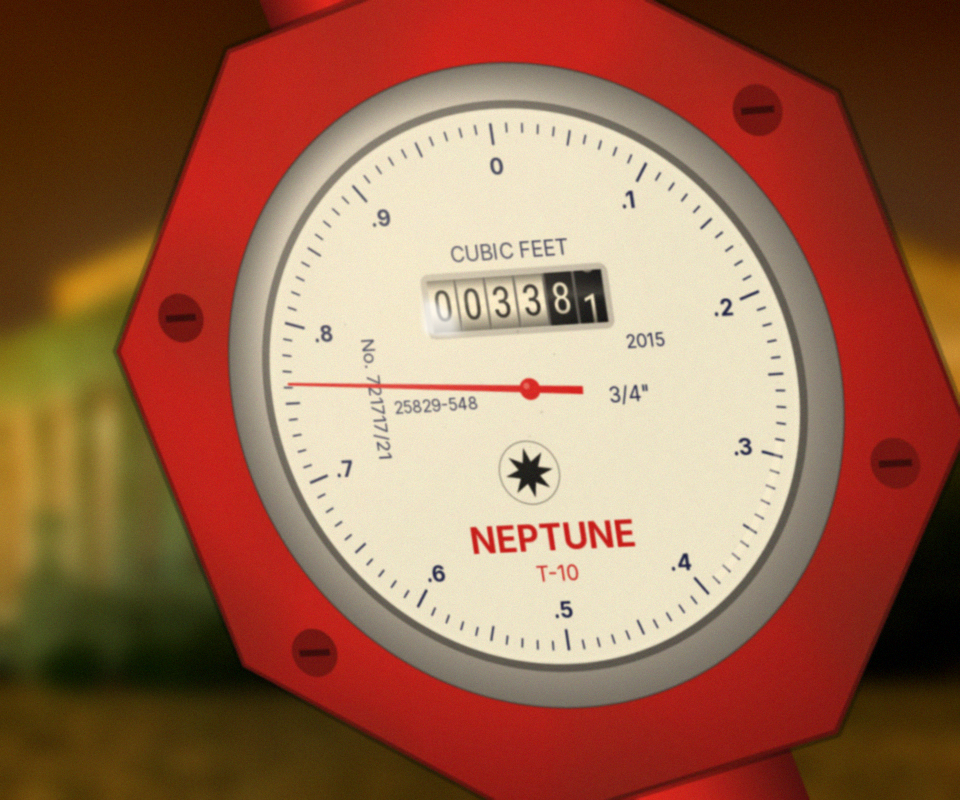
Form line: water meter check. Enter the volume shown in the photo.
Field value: 3380.76 ft³
